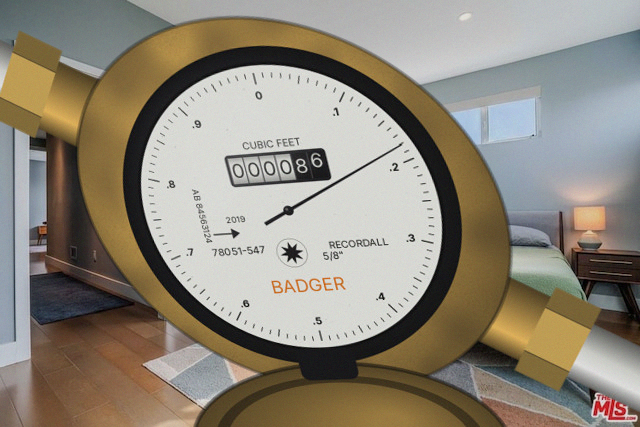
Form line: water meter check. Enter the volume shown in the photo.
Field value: 86.18 ft³
